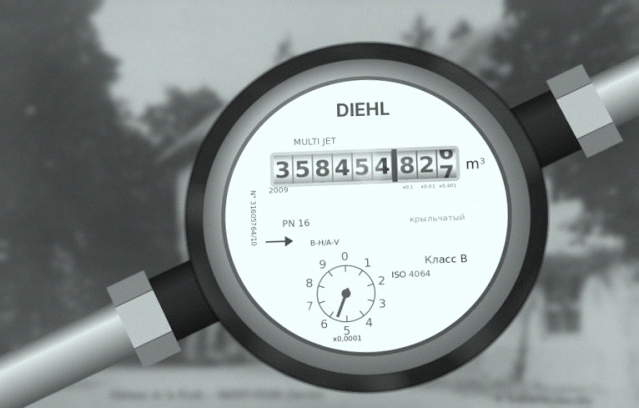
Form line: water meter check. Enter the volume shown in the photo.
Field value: 358454.8265 m³
